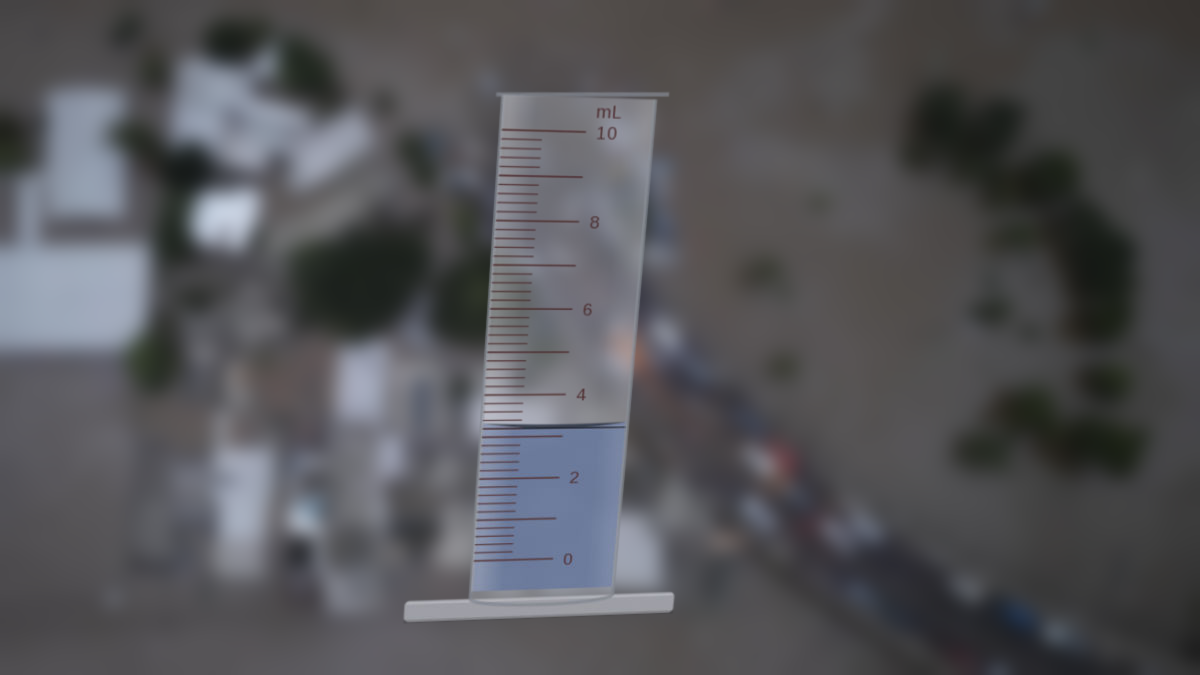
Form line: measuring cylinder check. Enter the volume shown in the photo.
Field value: 3.2 mL
